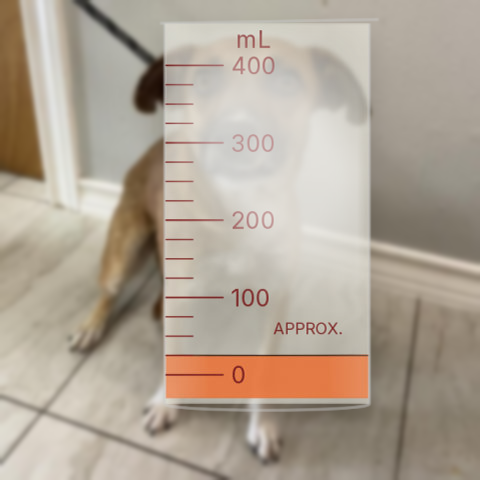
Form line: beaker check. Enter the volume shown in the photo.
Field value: 25 mL
